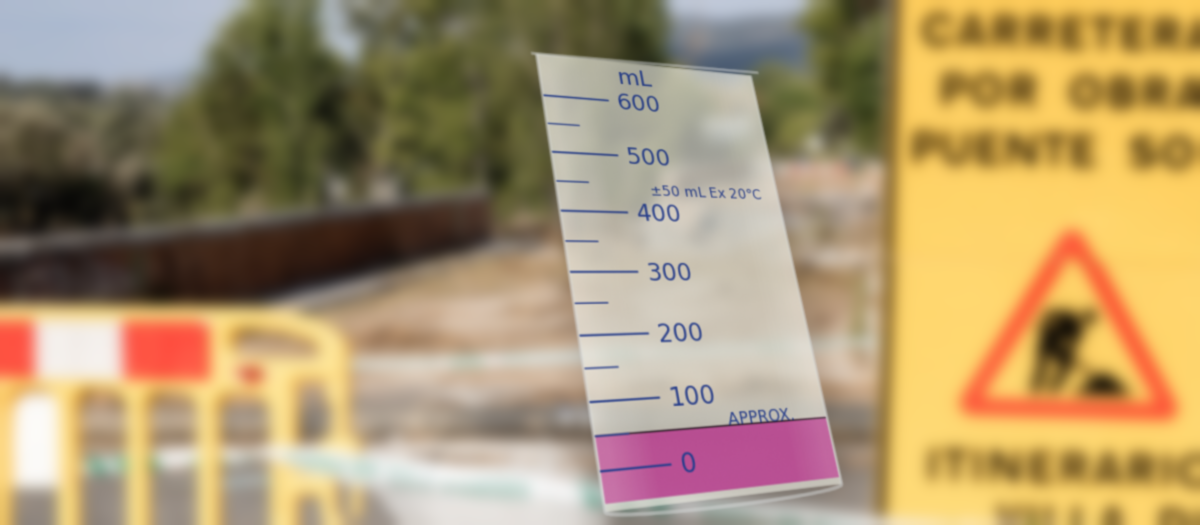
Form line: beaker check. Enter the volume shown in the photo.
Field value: 50 mL
